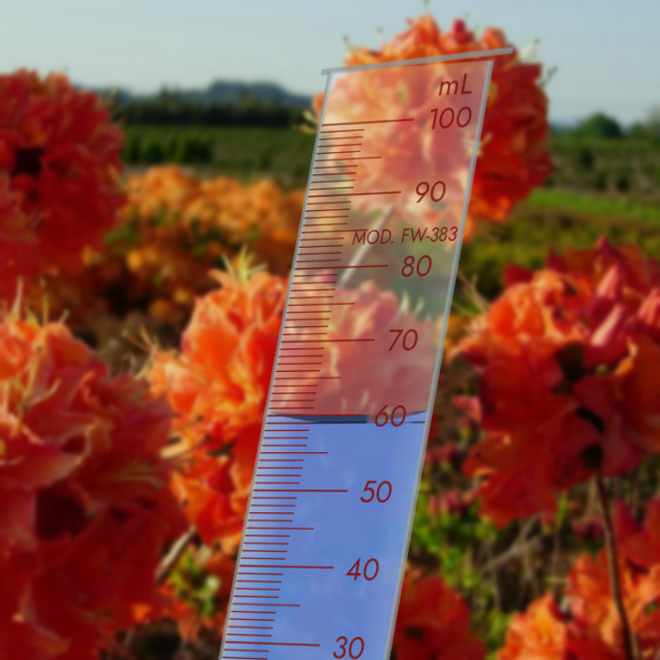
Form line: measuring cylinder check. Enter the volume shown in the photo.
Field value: 59 mL
